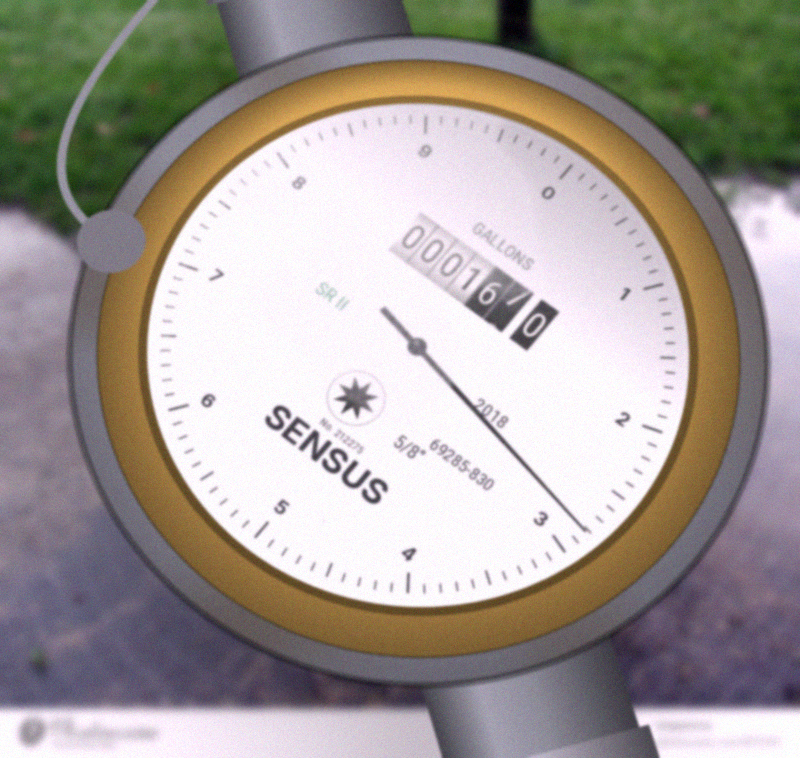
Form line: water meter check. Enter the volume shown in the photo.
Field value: 1672.8 gal
